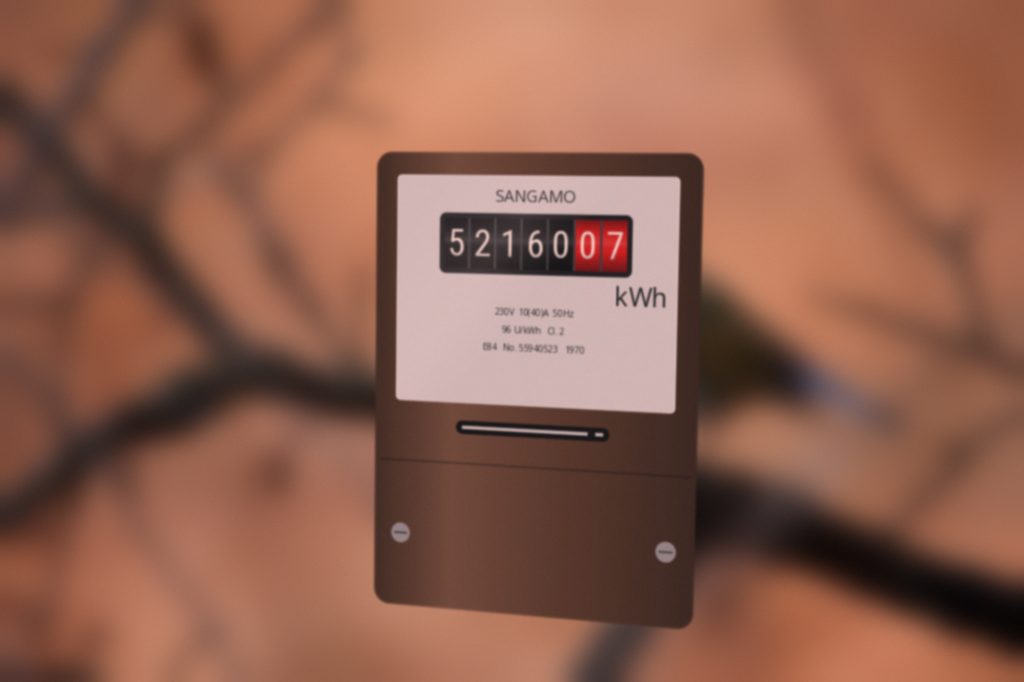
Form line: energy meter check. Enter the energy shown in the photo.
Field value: 52160.07 kWh
